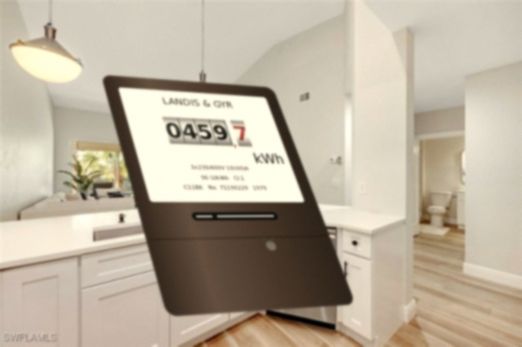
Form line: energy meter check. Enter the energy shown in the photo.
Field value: 459.7 kWh
